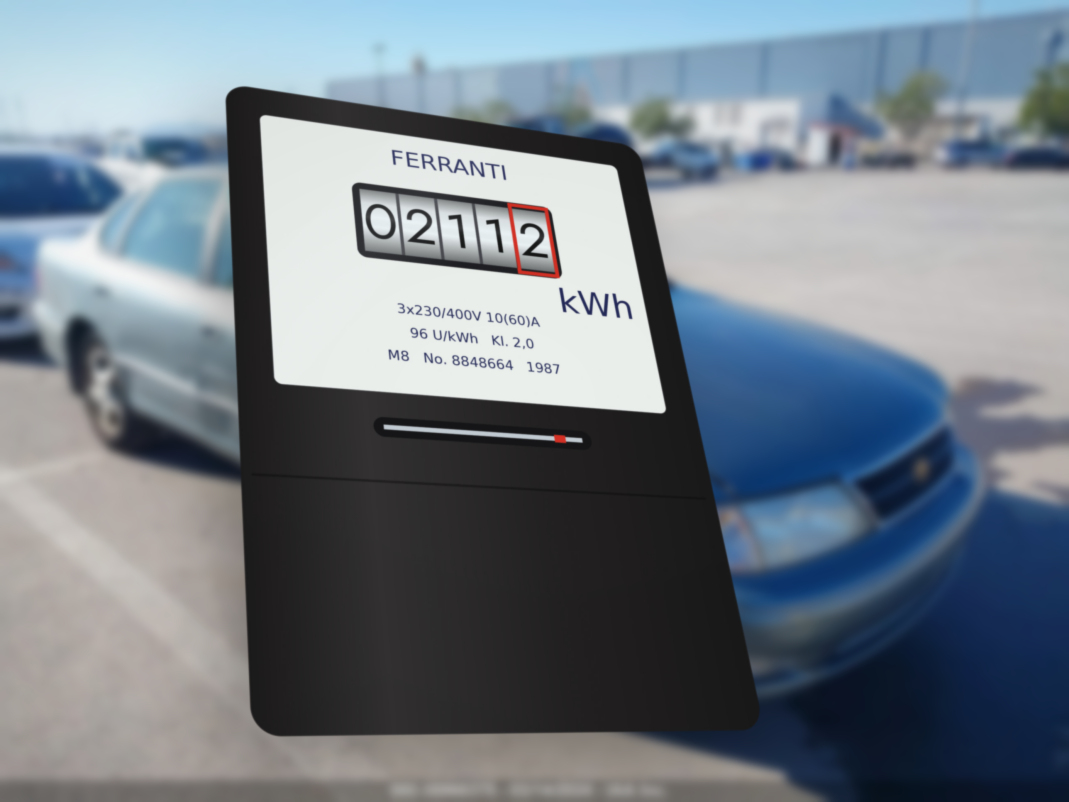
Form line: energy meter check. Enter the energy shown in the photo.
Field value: 211.2 kWh
